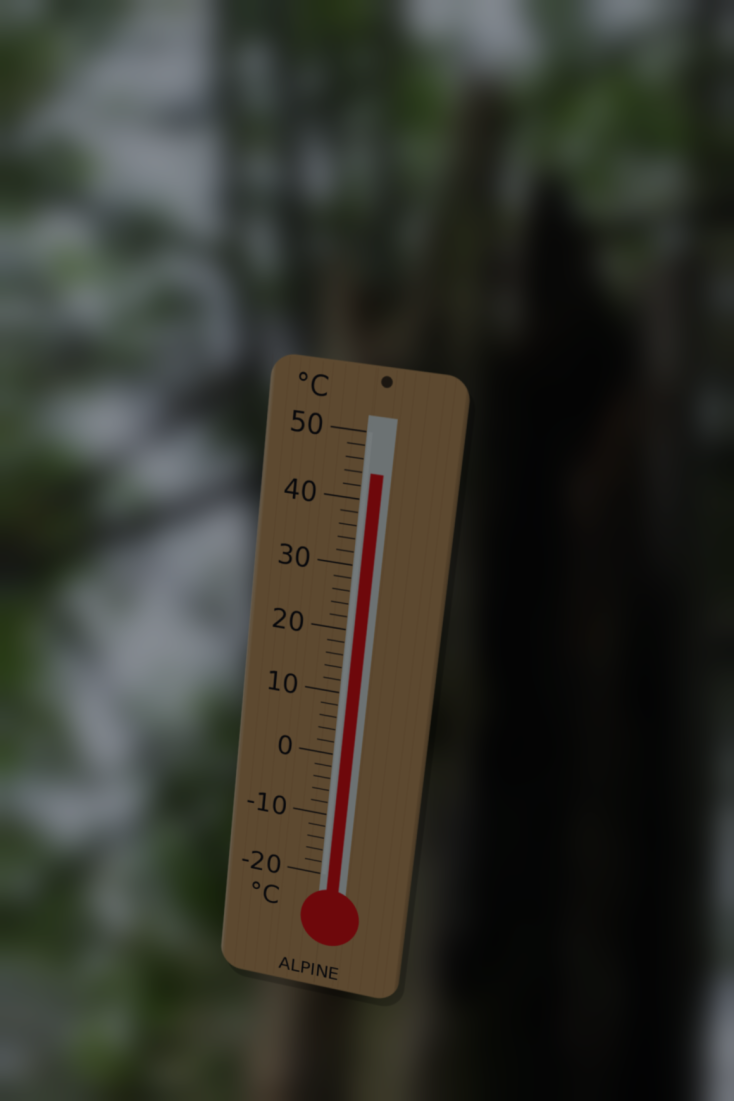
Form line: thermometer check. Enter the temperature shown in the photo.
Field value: 44 °C
